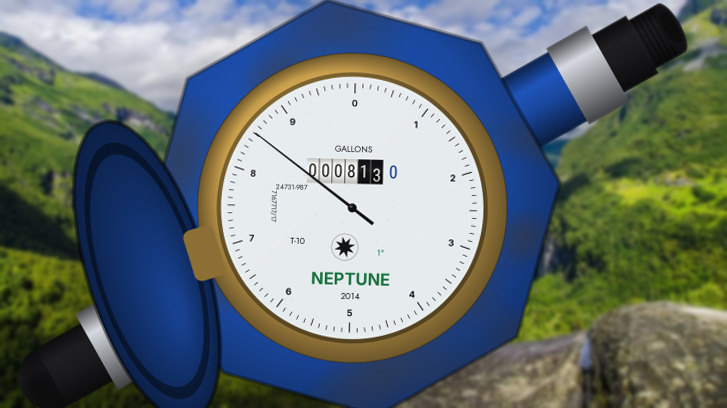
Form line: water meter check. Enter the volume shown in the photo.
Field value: 8128.5 gal
